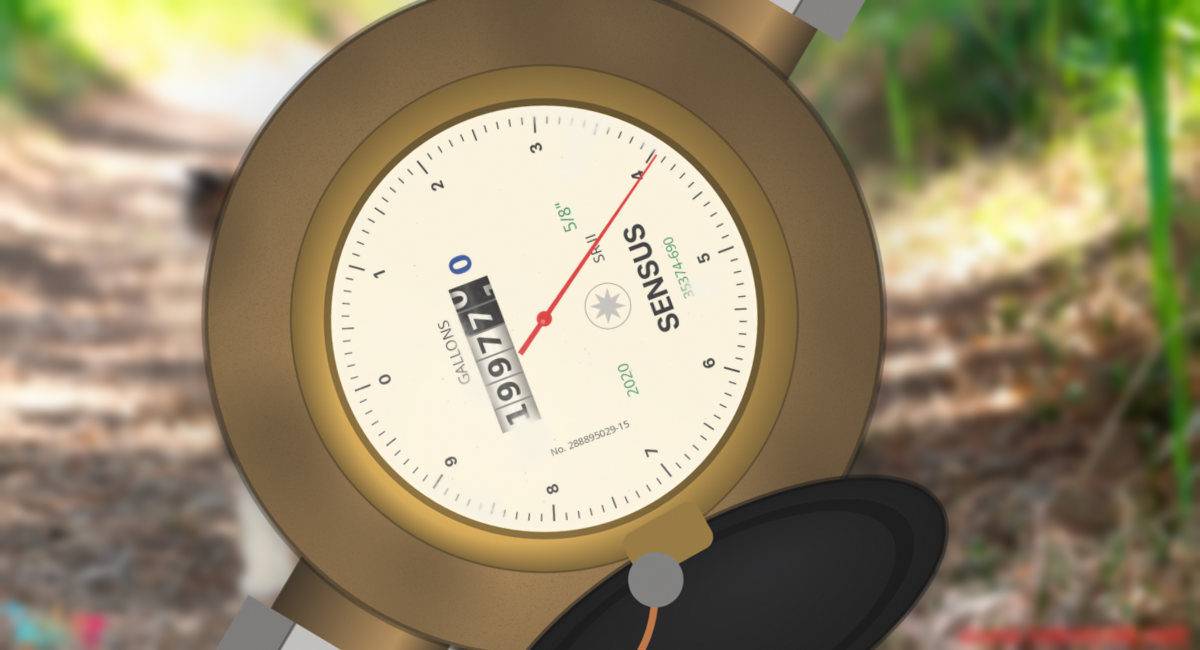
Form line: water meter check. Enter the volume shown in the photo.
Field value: 1997704.0 gal
